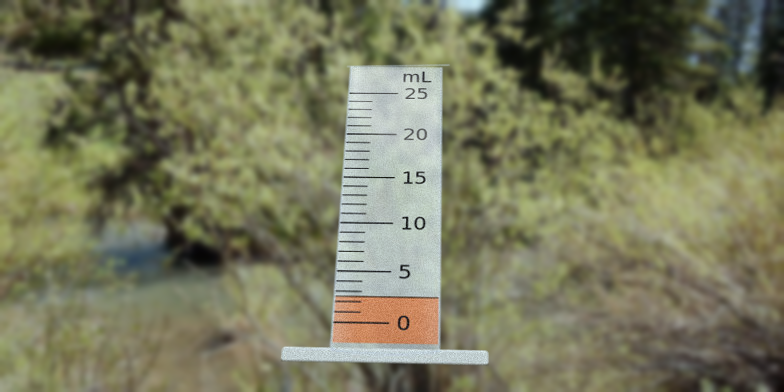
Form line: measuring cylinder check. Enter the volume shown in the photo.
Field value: 2.5 mL
